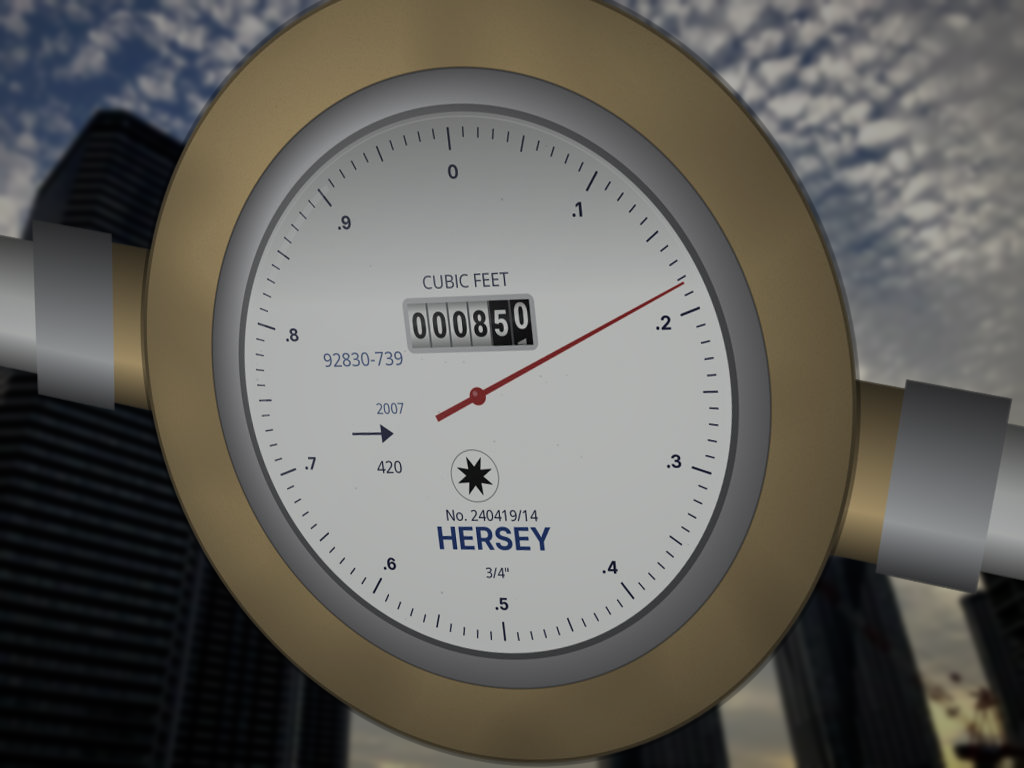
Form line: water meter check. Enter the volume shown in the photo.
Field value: 850.18 ft³
